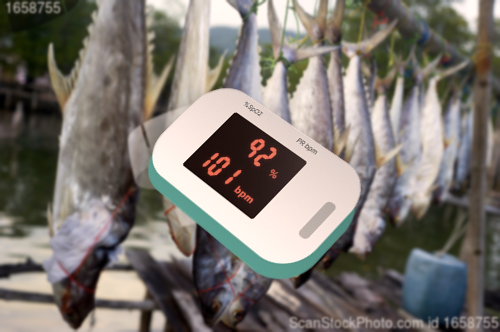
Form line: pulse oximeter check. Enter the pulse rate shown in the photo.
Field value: 101 bpm
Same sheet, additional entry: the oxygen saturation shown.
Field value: 92 %
